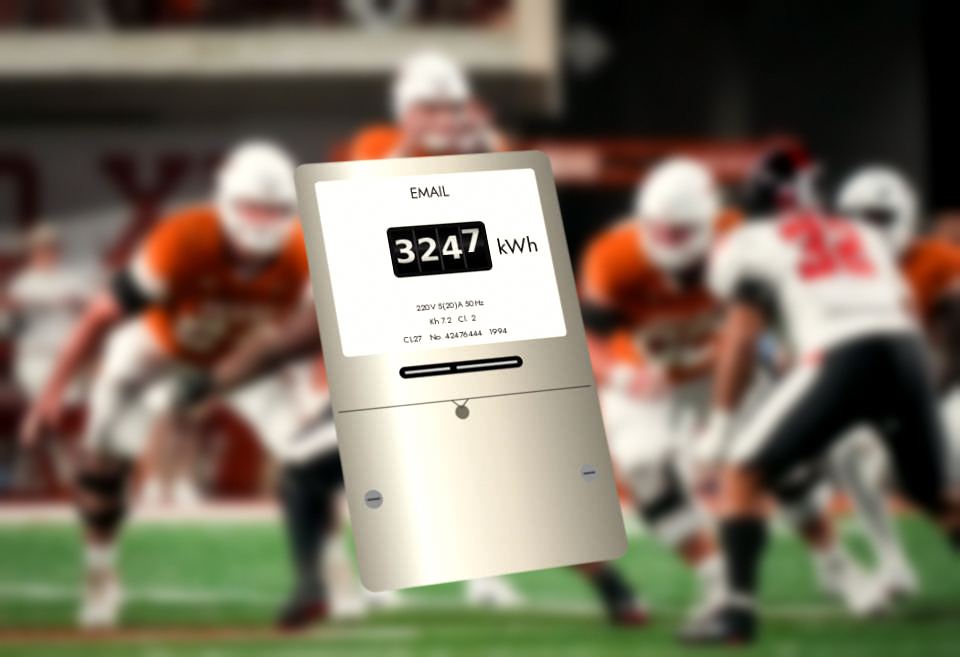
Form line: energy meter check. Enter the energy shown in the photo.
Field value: 3247 kWh
